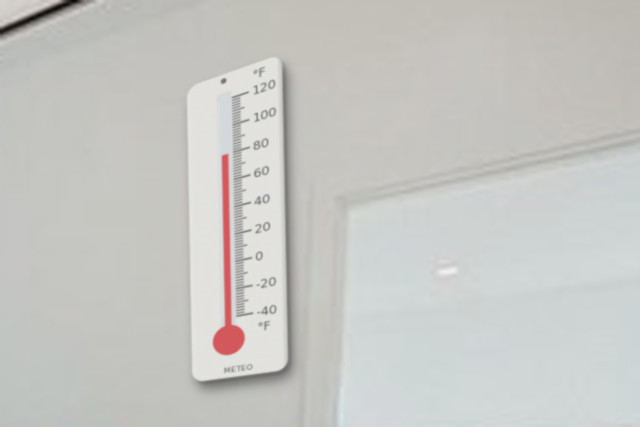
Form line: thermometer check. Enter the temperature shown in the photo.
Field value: 80 °F
